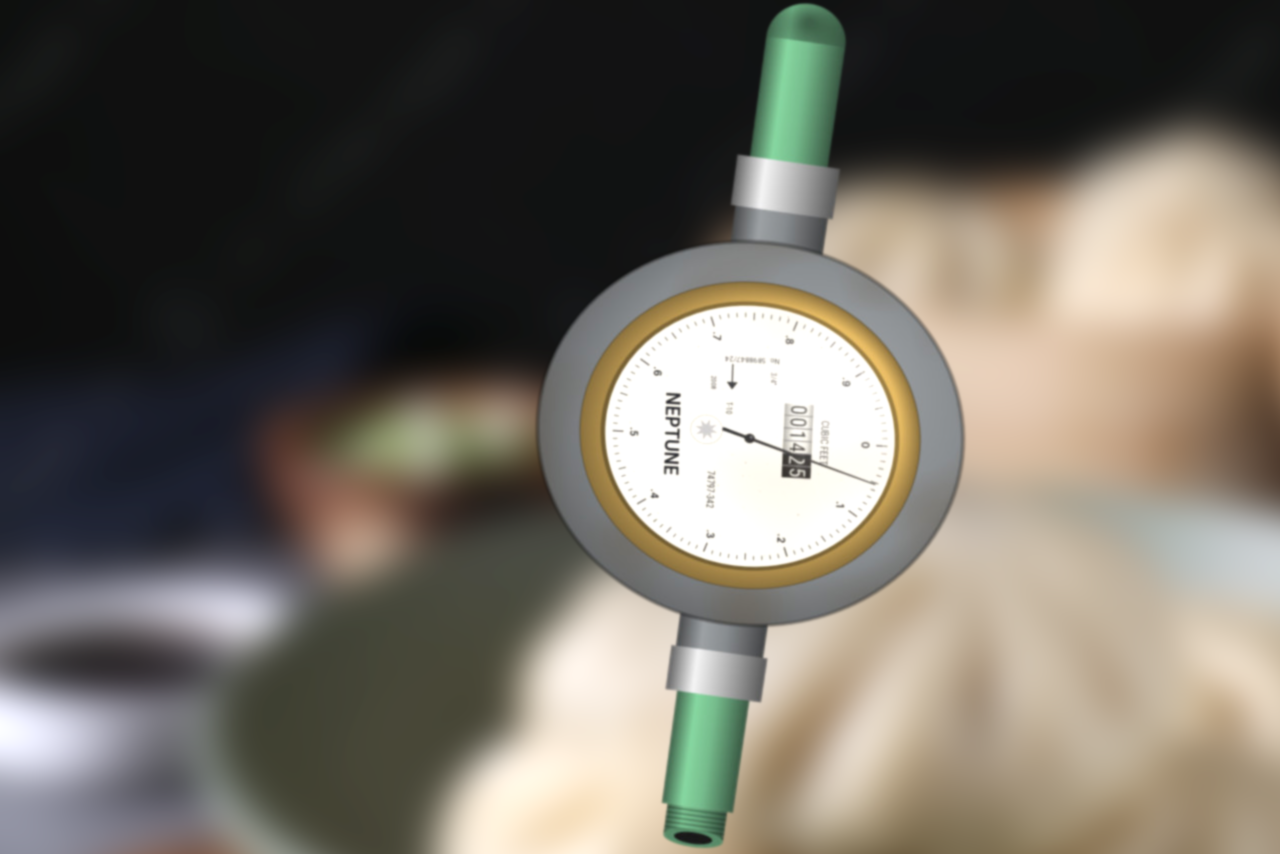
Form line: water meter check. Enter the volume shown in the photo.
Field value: 1425.05 ft³
